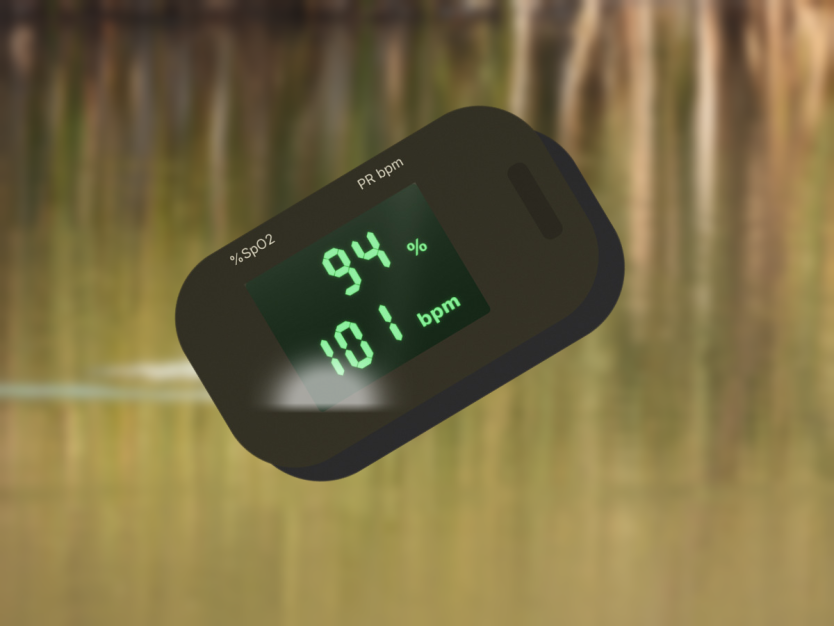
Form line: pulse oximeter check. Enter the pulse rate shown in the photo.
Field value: 101 bpm
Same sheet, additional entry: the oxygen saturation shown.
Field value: 94 %
